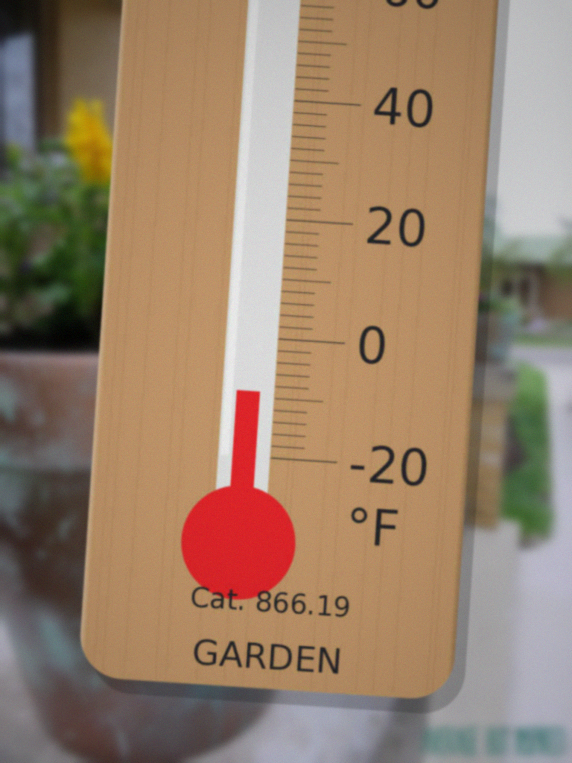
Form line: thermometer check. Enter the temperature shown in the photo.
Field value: -9 °F
